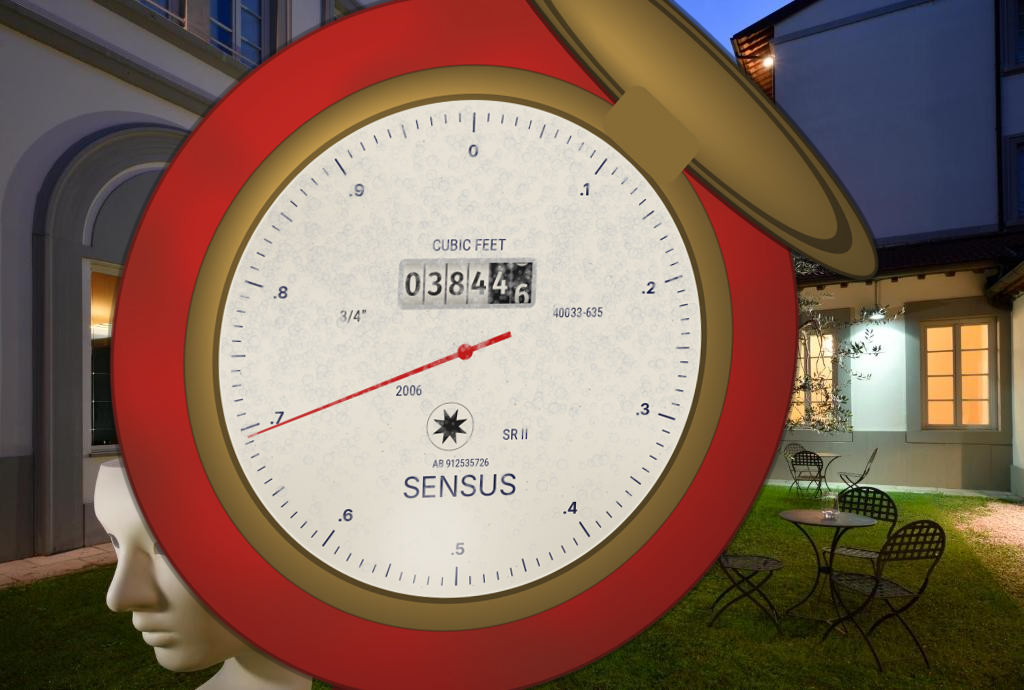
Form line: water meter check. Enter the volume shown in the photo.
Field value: 38445.69 ft³
